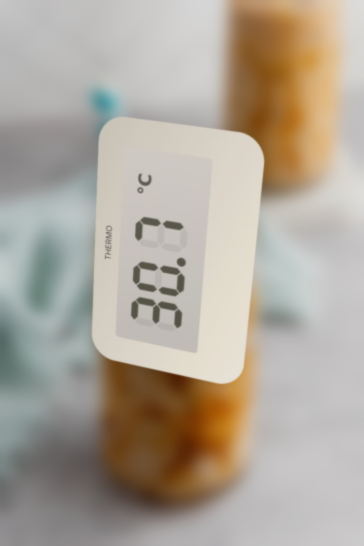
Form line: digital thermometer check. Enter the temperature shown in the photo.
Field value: 30.7 °C
